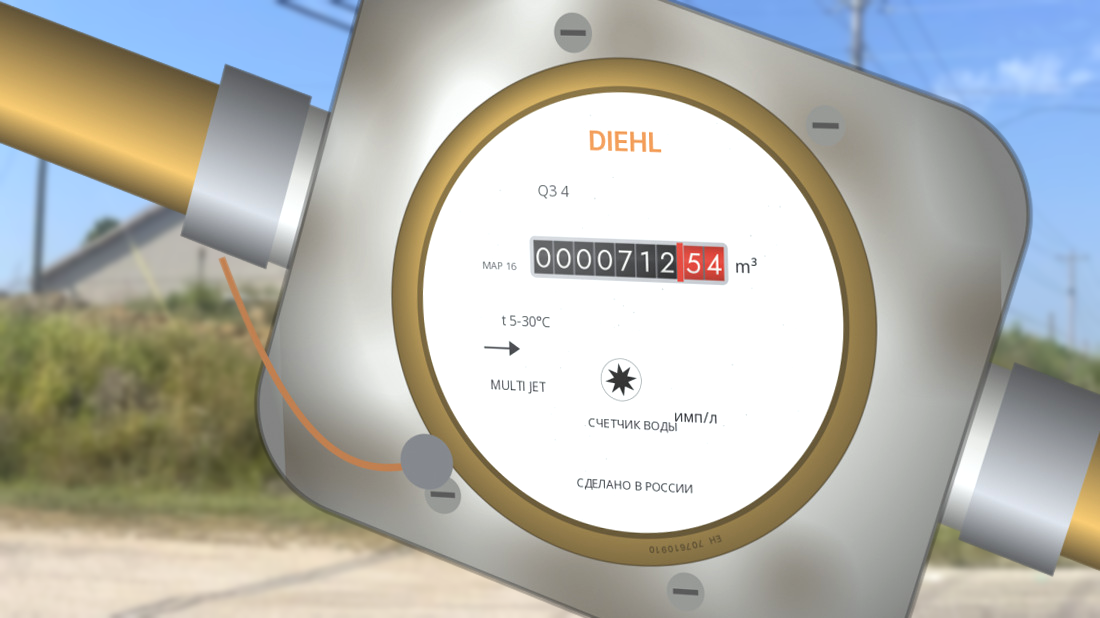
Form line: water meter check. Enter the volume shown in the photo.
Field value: 712.54 m³
